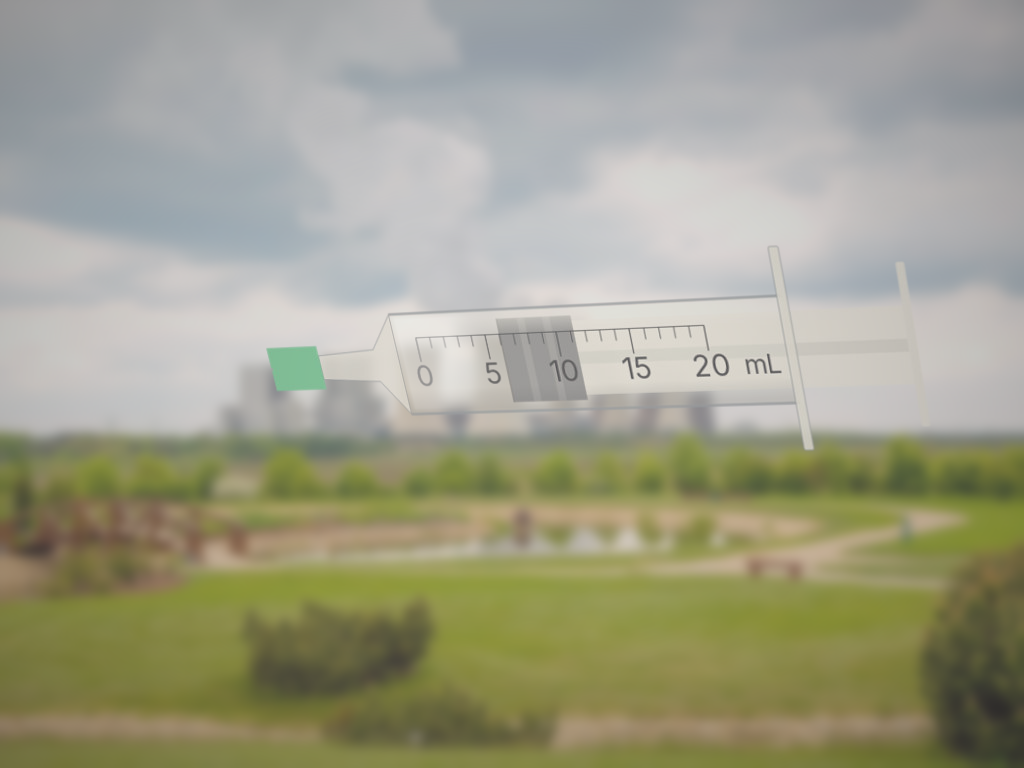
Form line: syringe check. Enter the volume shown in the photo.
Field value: 6 mL
